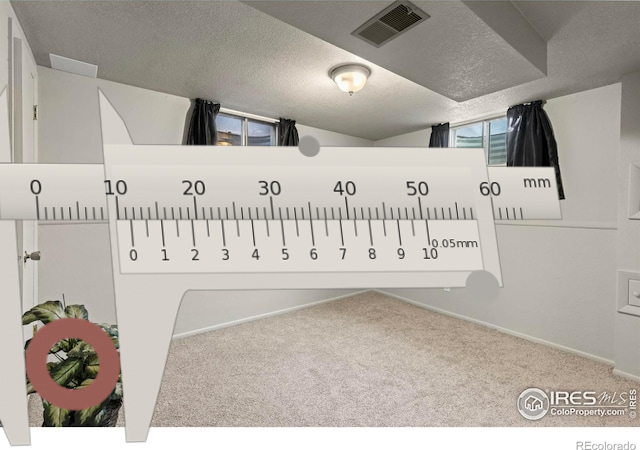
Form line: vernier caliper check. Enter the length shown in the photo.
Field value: 11.6 mm
